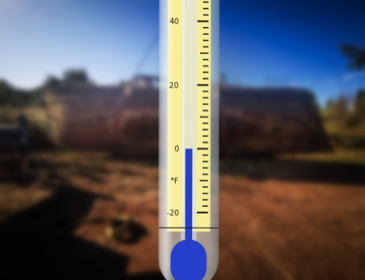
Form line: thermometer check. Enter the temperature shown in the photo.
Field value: 0 °F
